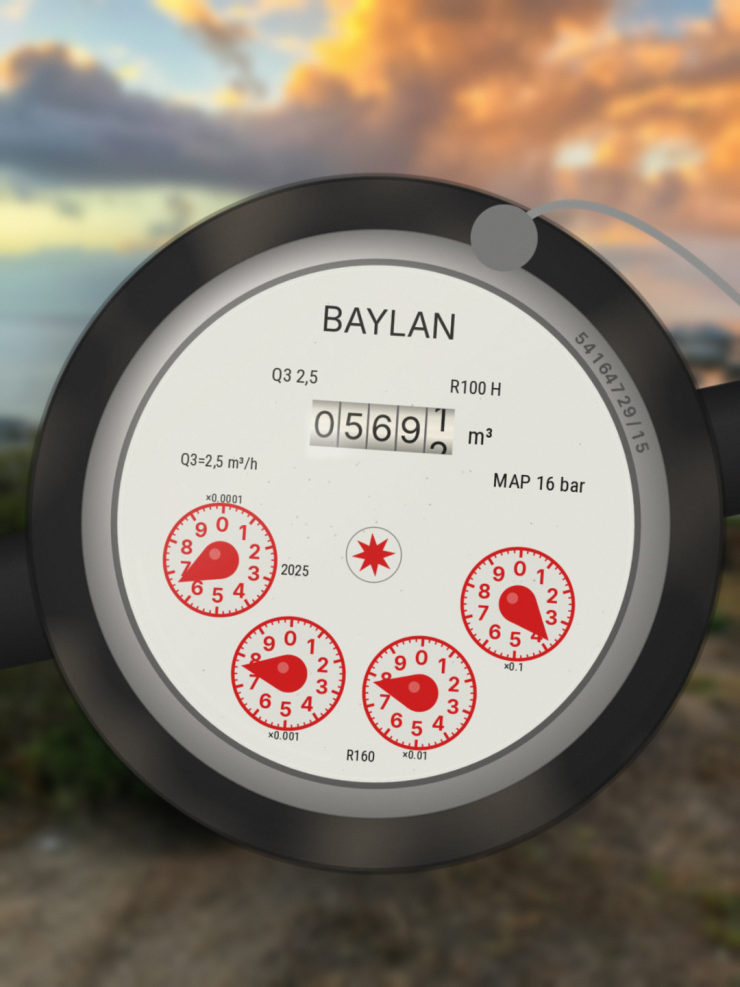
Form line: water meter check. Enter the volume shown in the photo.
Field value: 5691.3776 m³
